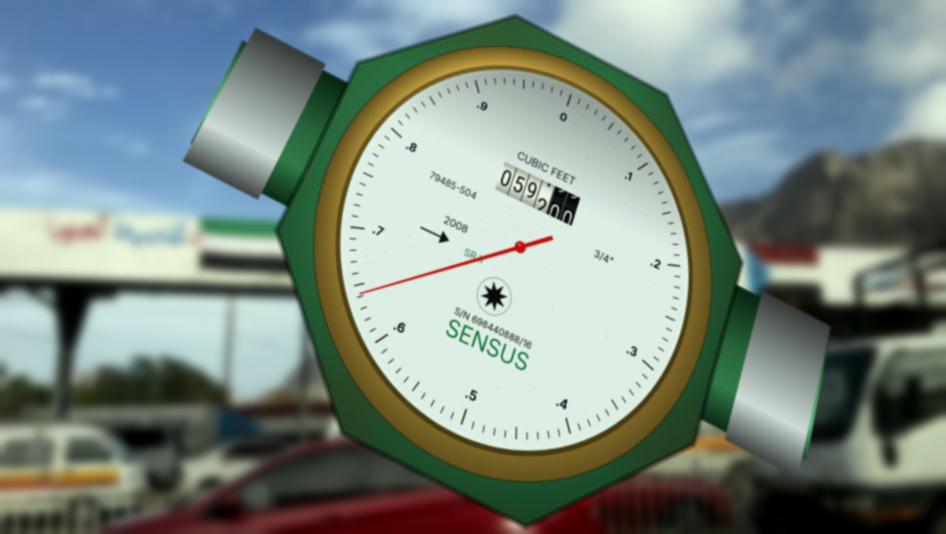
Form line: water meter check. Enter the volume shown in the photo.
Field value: 59199.64 ft³
